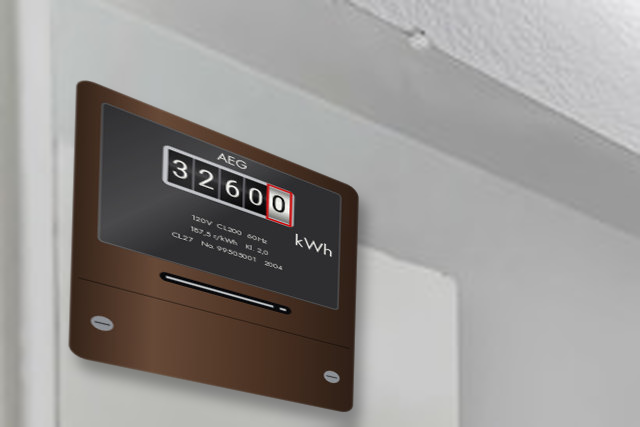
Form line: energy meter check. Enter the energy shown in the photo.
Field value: 3260.0 kWh
